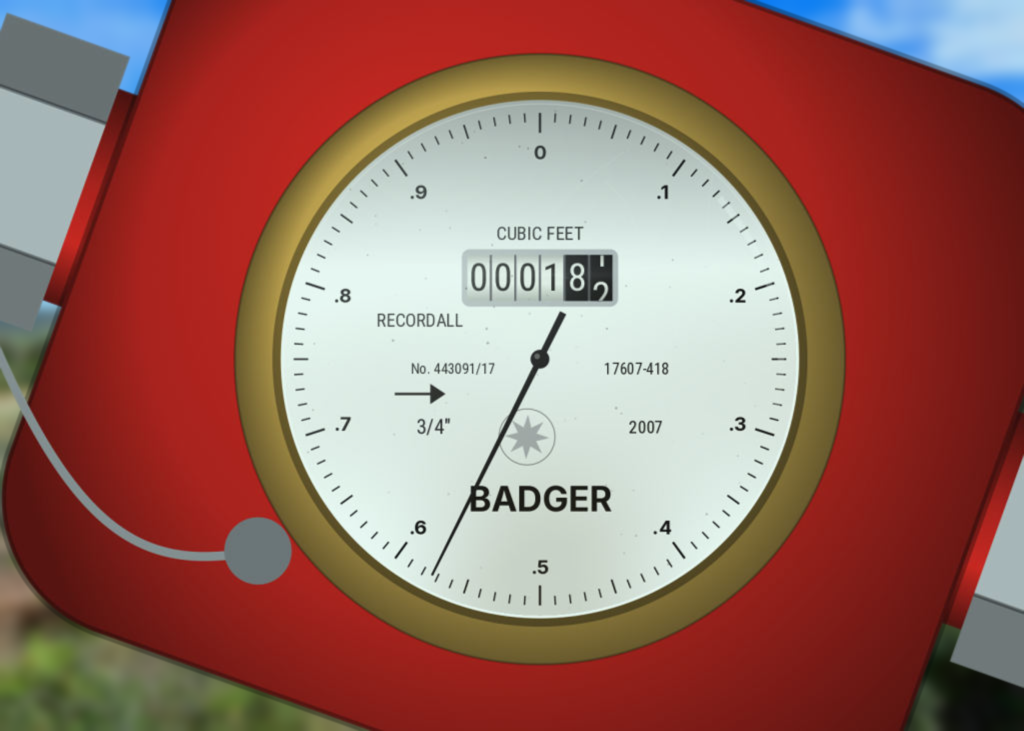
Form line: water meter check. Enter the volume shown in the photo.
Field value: 181.57 ft³
